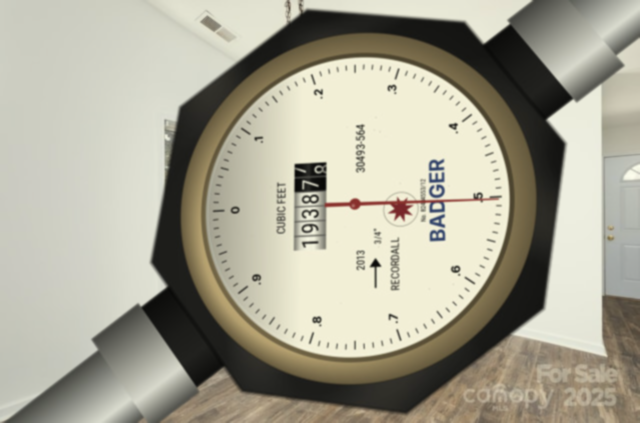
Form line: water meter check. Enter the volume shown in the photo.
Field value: 193877.50 ft³
